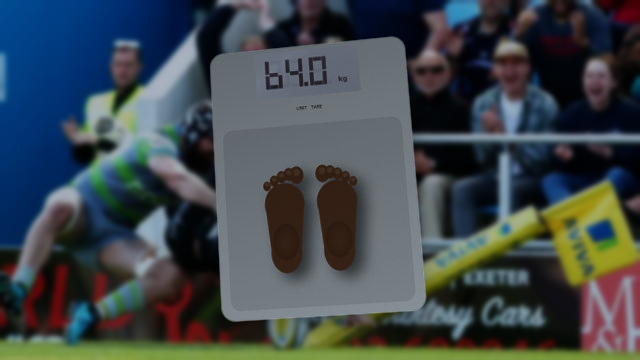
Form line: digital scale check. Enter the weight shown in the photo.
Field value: 64.0 kg
